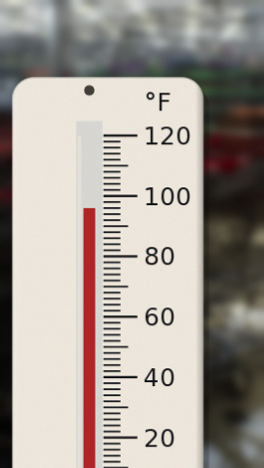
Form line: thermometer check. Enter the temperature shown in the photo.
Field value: 96 °F
